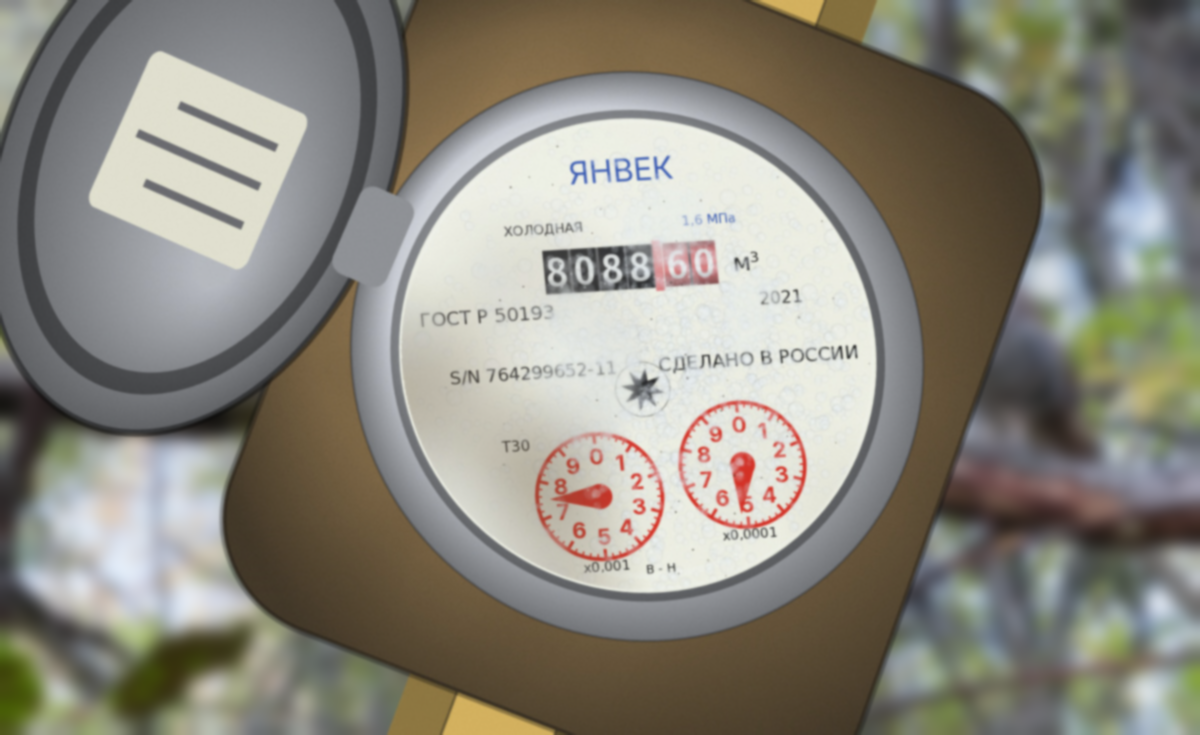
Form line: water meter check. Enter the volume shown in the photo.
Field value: 8088.6075 m³
